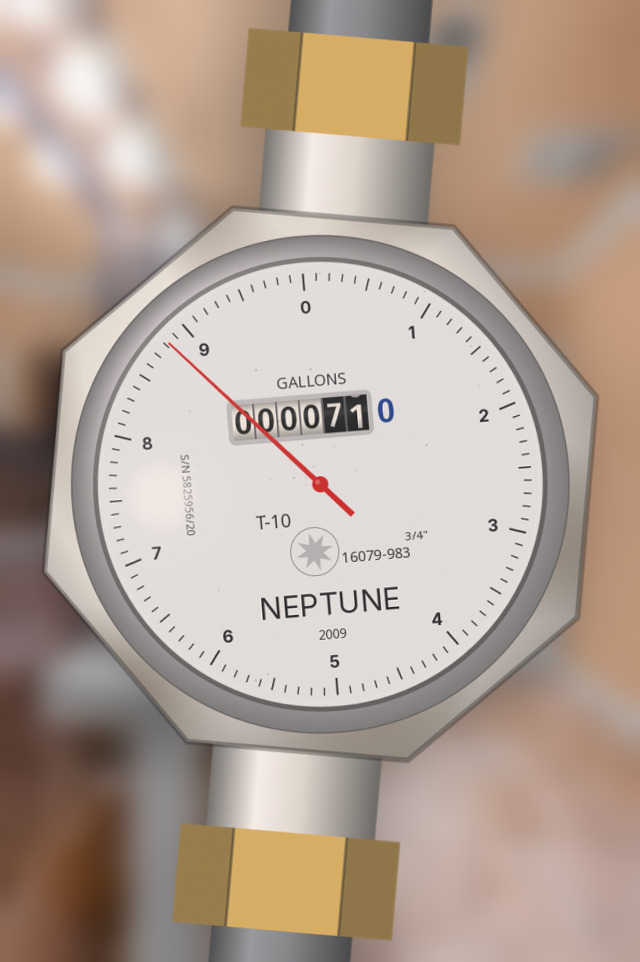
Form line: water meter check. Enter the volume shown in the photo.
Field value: 708.8 gal
